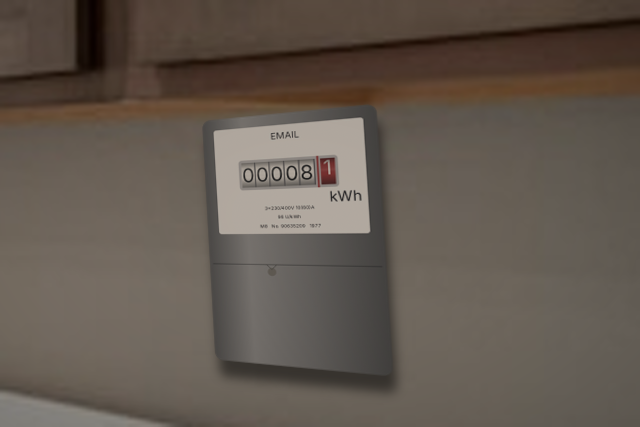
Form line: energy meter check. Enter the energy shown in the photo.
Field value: 8.1 kWh
